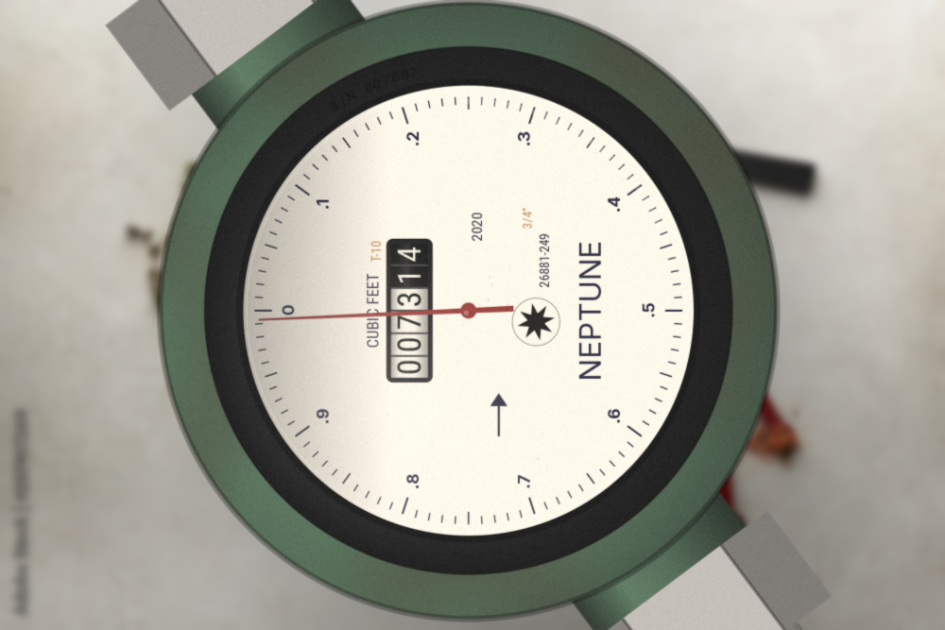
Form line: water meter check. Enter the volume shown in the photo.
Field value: 7313.99 ft³
